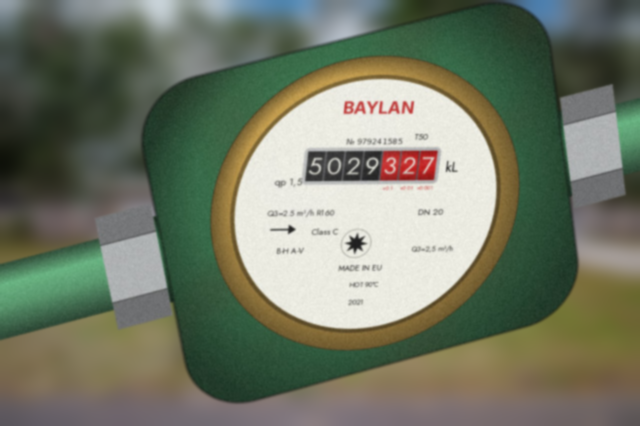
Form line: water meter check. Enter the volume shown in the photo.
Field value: 5029.327 kL
